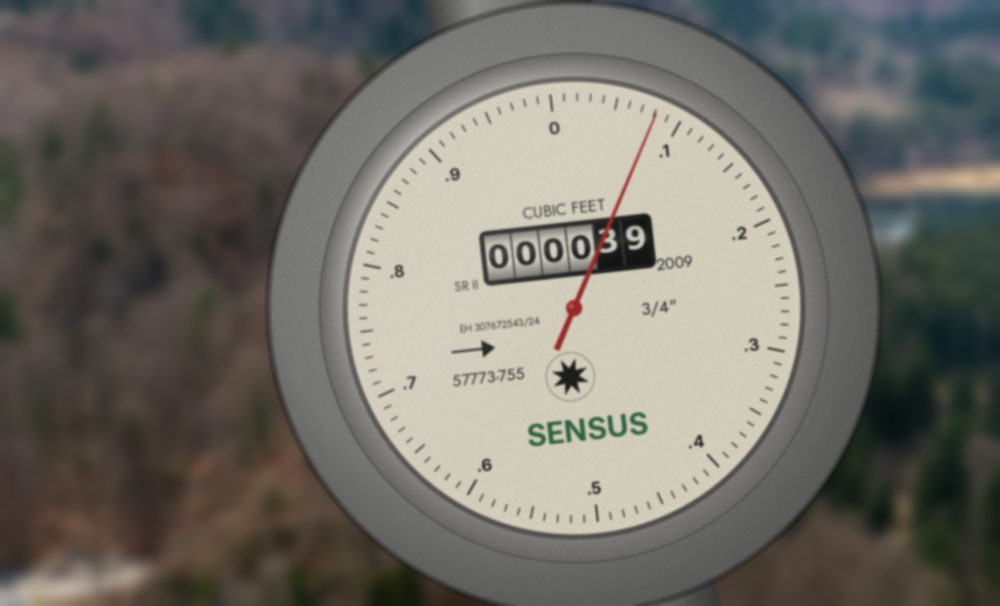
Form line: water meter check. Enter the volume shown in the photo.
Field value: 39.08 ft³
